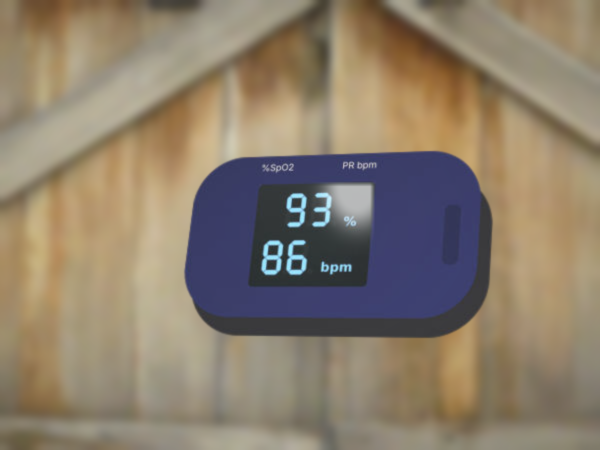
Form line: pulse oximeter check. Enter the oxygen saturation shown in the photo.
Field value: 93 %
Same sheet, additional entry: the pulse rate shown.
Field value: 86 bpm
